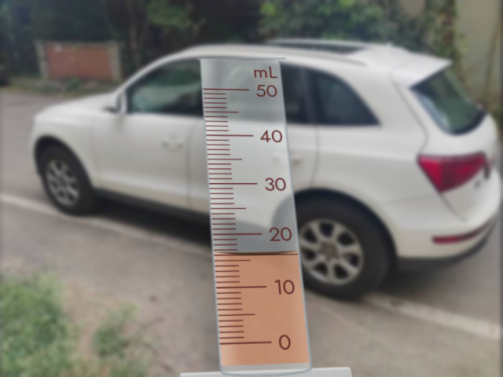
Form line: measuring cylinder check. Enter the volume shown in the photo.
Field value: 16 mL
